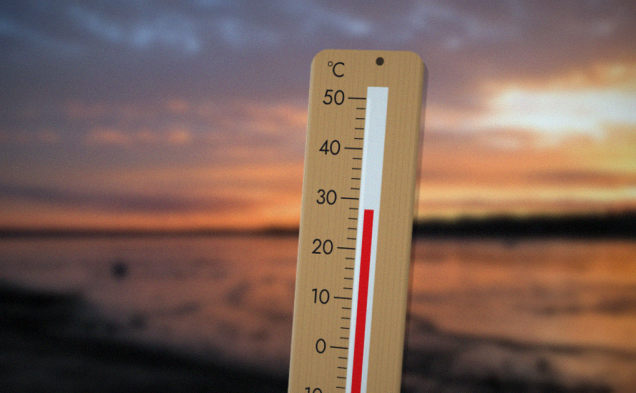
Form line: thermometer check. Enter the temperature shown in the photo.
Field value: 28 °C
